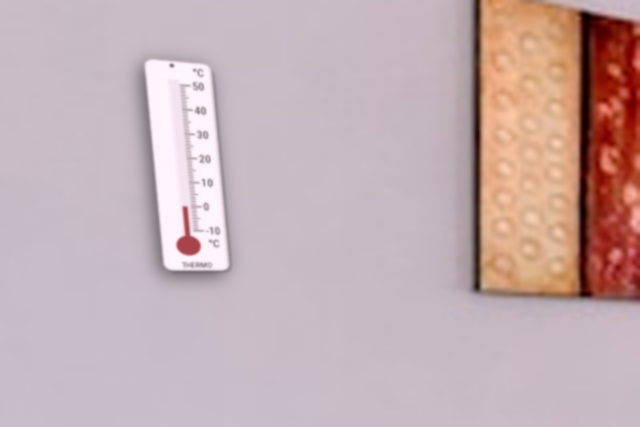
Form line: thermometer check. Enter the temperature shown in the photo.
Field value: 0 °C
